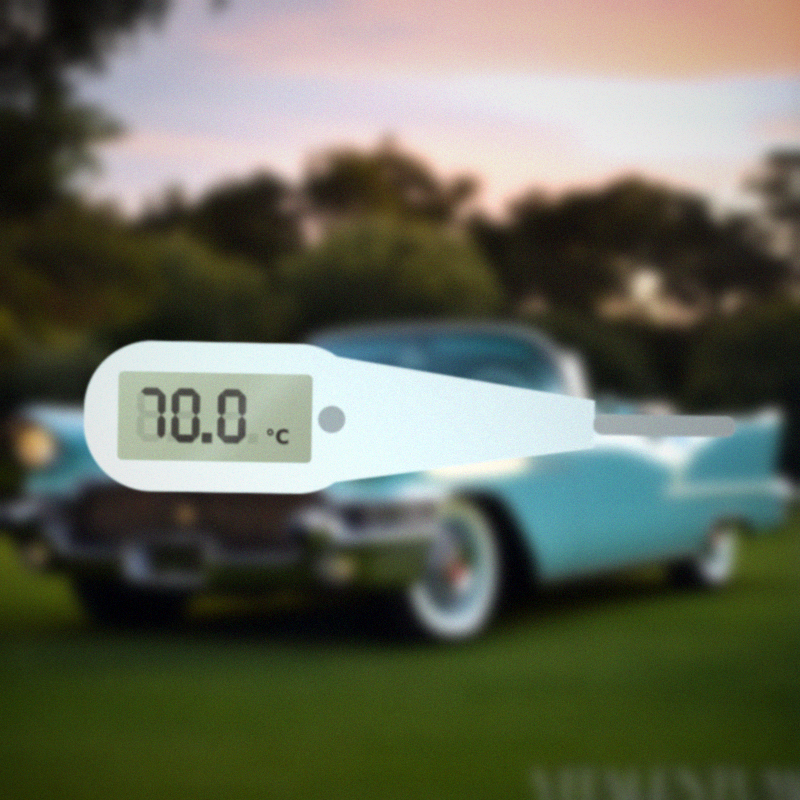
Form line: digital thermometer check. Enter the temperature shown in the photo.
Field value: 70.0 °C
